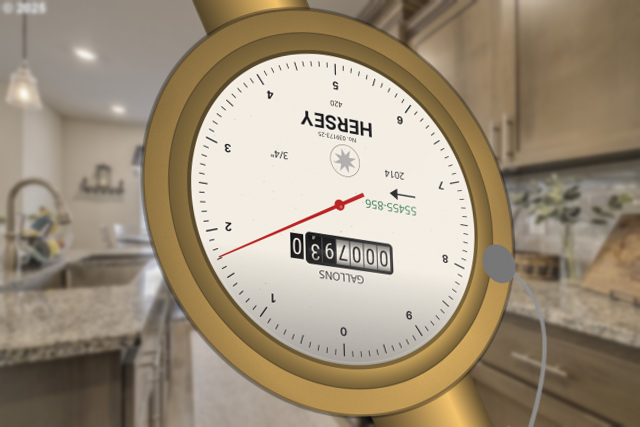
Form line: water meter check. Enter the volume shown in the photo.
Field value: 7931.7 gal
